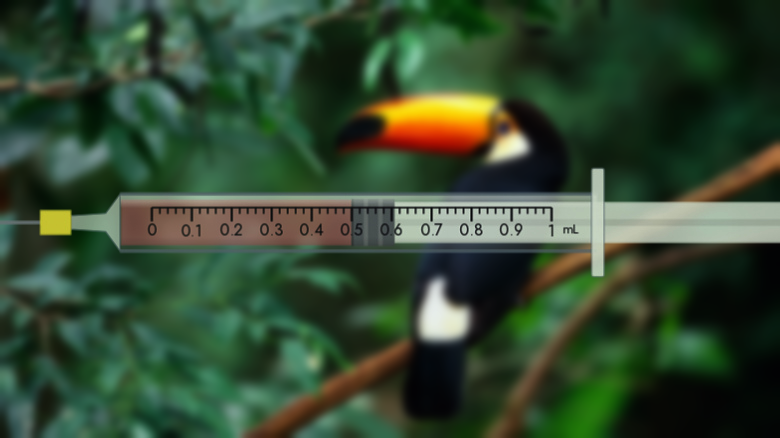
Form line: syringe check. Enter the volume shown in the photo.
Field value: 0.5 mL
